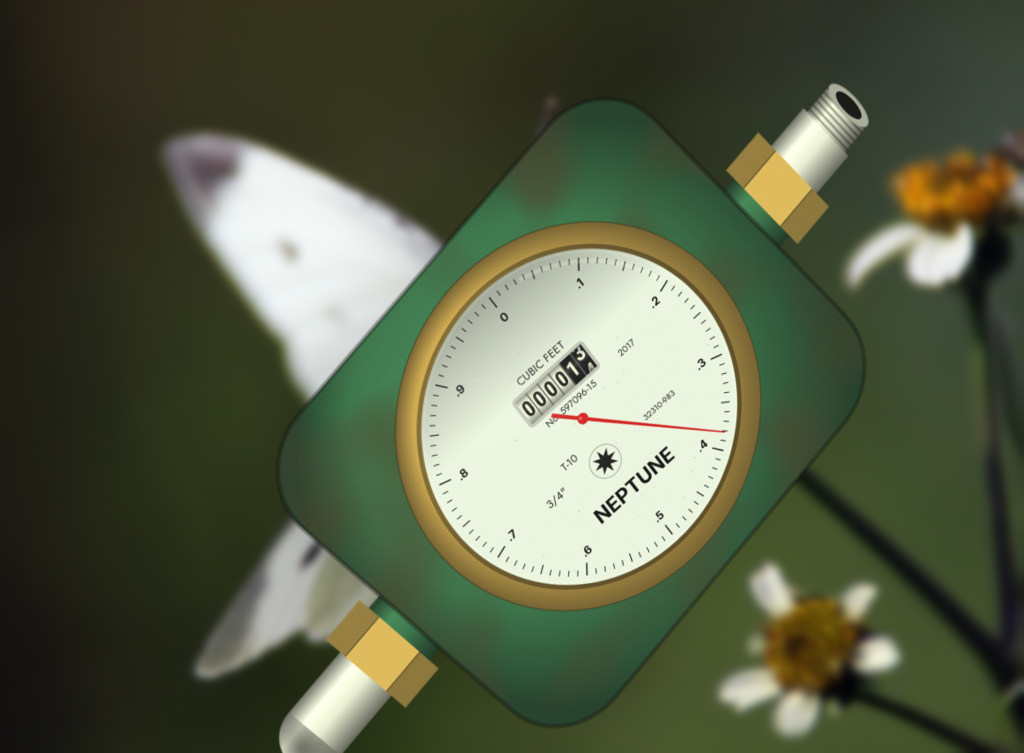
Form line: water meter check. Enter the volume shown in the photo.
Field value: 13.38 ft³
